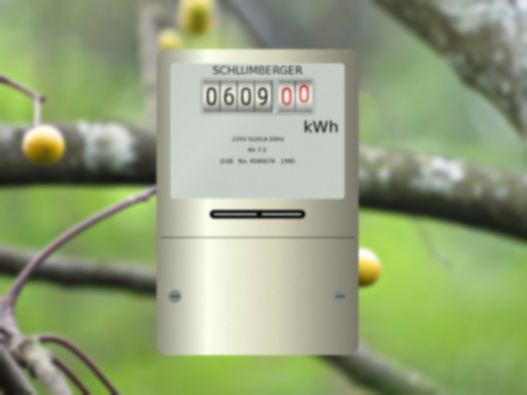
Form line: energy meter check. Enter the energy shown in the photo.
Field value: 609.00 kWh
